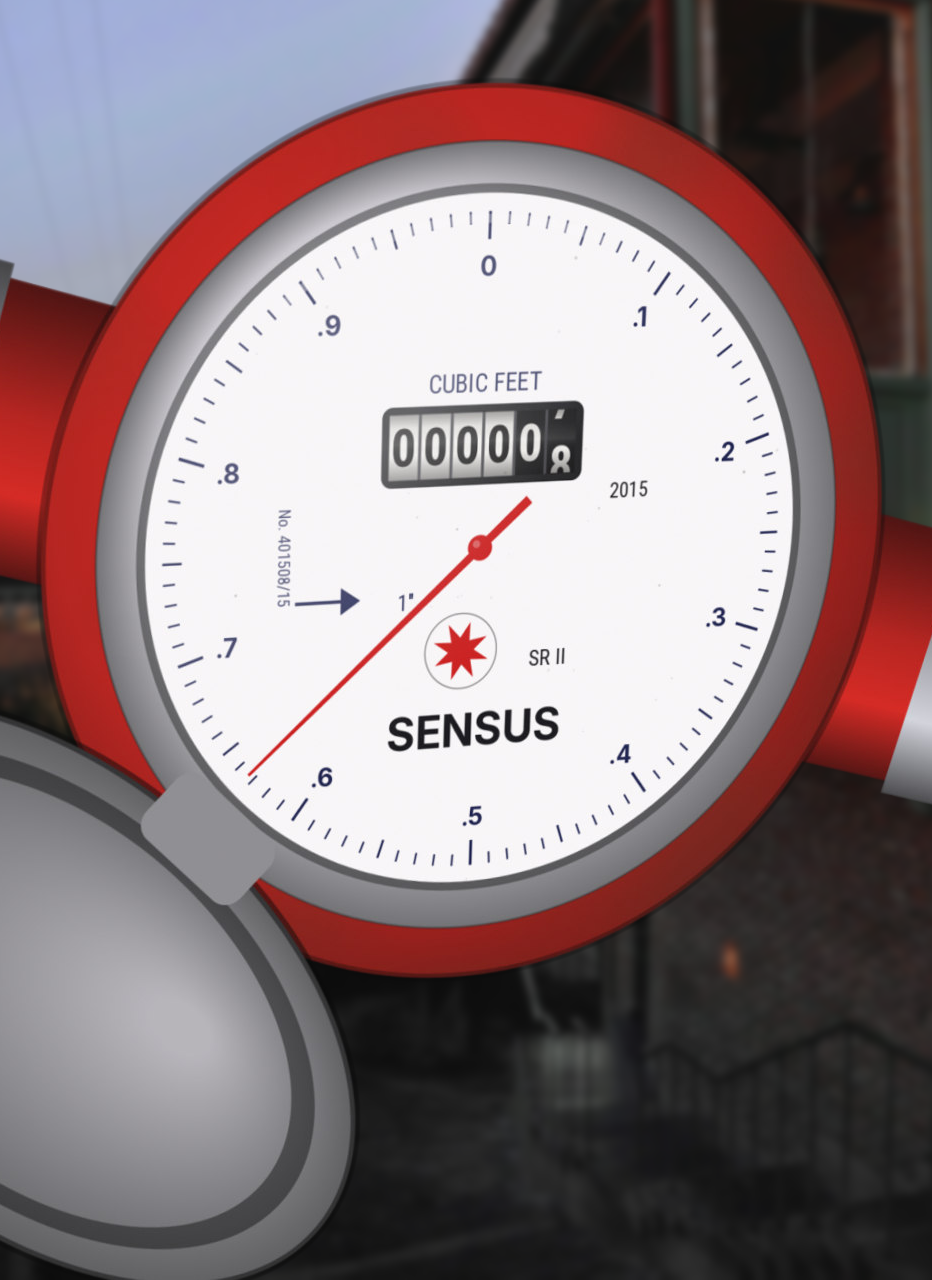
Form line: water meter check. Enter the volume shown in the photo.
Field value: 7.63 ft³
